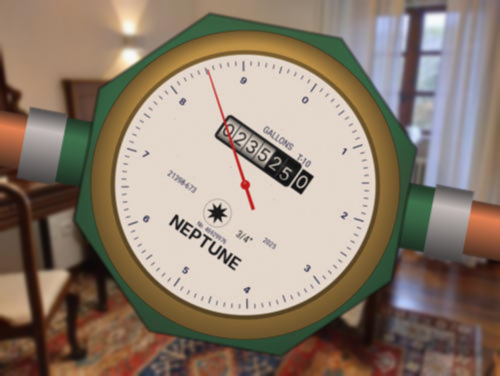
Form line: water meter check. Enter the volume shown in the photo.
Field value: 235248.5 gal
